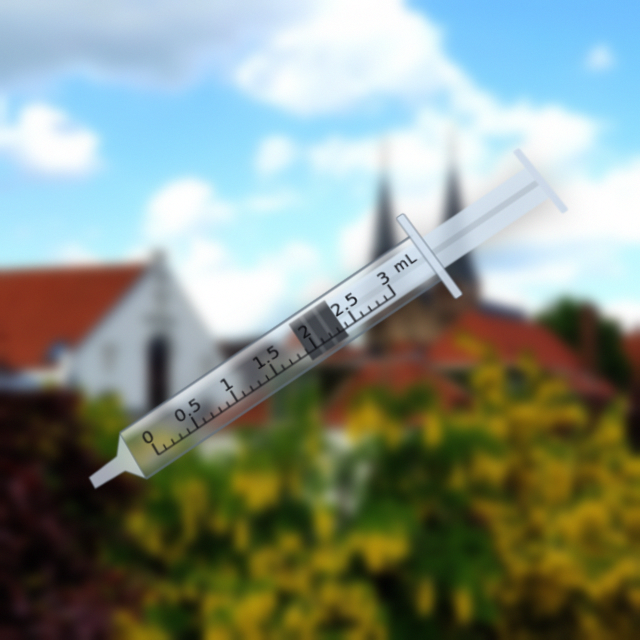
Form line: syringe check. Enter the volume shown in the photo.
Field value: 1.9 mL
